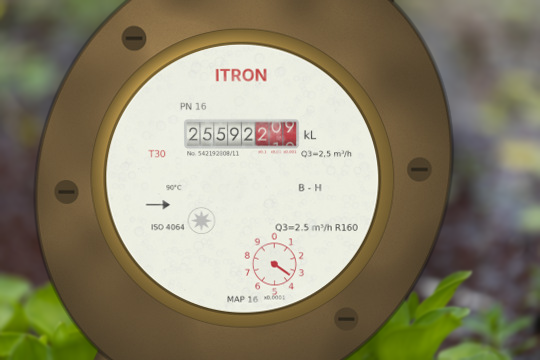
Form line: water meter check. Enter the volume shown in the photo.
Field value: 25592.2093 kL
